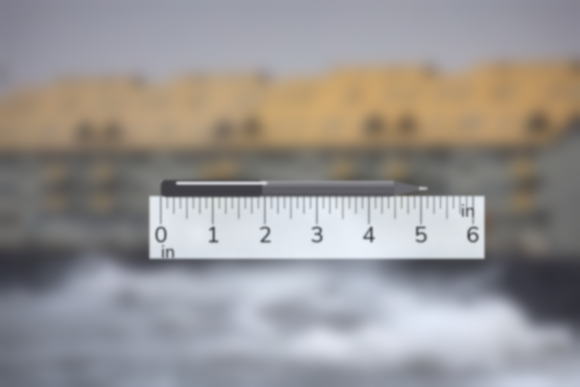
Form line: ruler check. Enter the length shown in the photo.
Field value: 5.125 in
